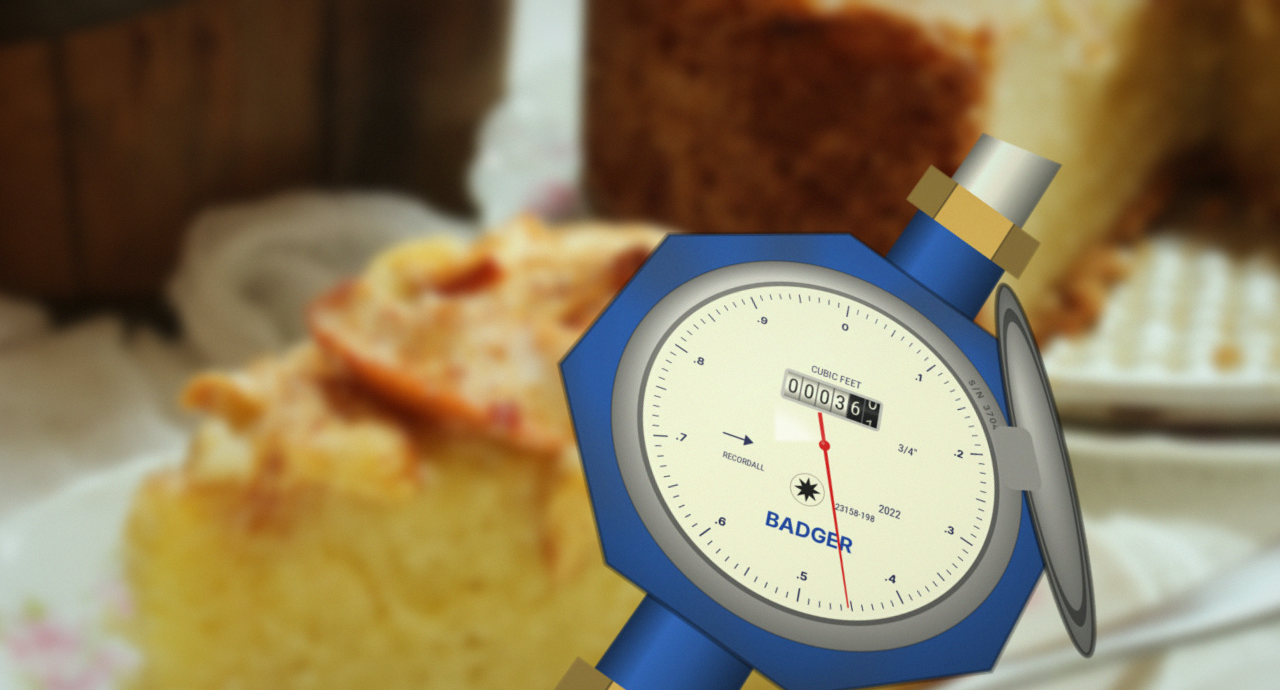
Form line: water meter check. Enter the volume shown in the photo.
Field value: 360.45 ft³
